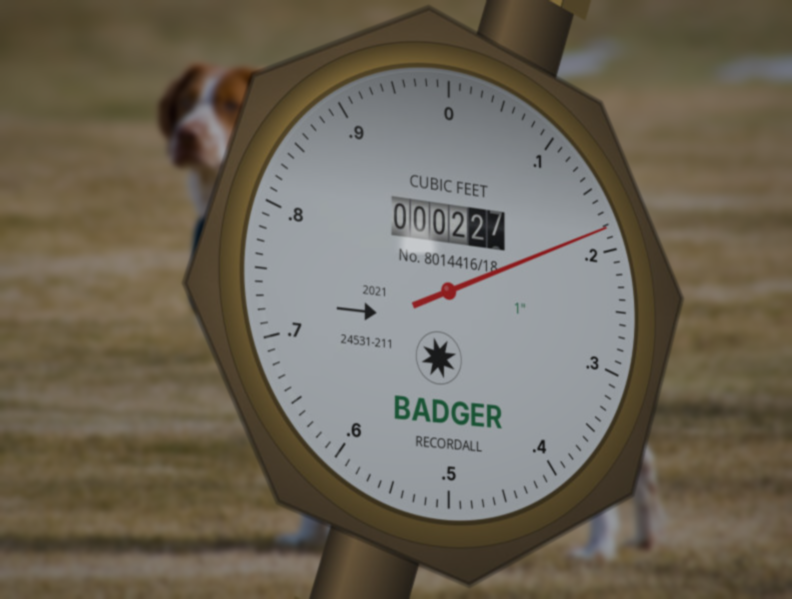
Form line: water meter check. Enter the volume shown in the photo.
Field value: 227.18 ft³
